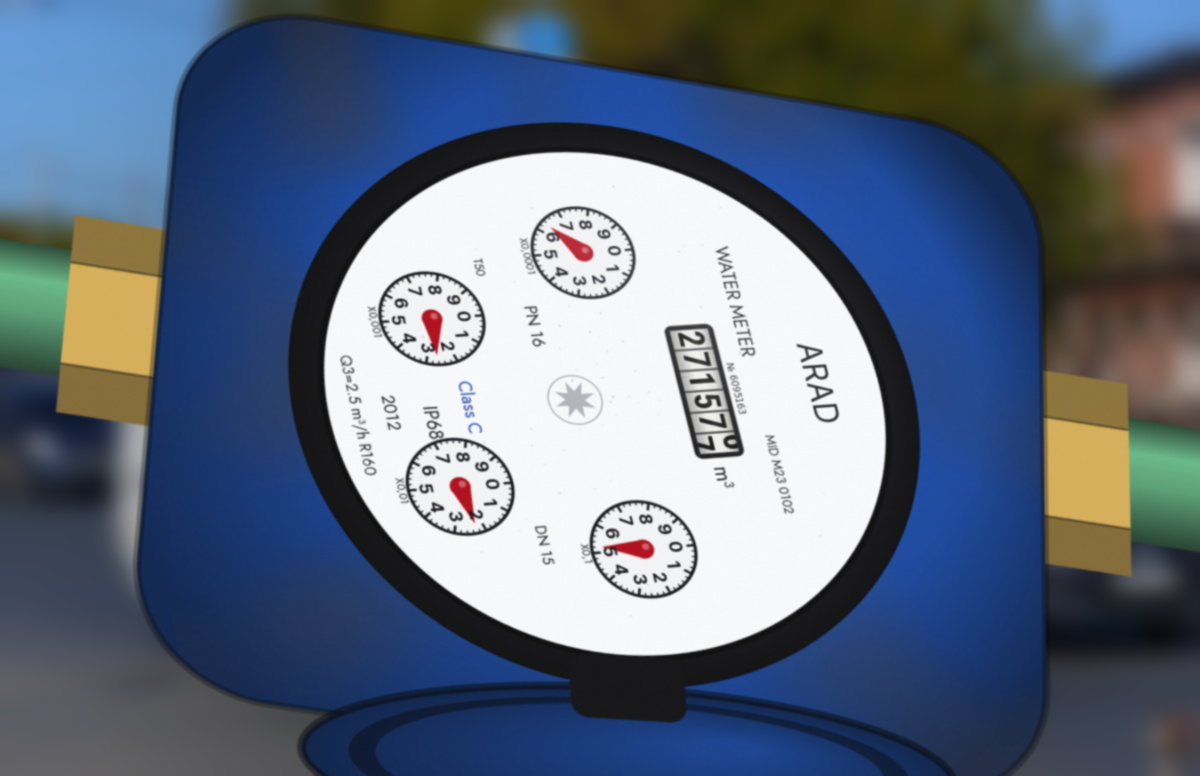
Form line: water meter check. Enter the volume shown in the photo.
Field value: 271576.5226 m³
